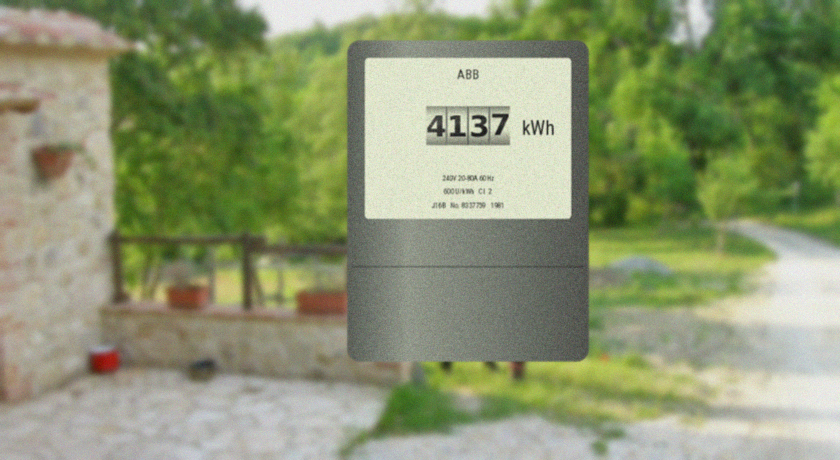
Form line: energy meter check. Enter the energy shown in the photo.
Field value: 4137 kWh
